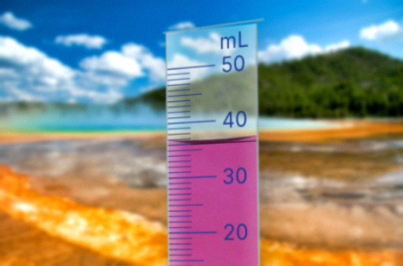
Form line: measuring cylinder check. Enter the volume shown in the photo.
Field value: 36 mL
